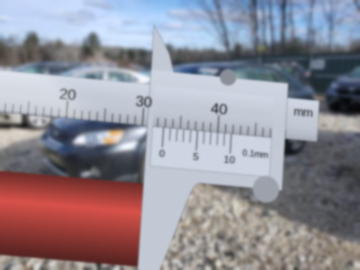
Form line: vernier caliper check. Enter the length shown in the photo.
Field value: 32.8 mm
